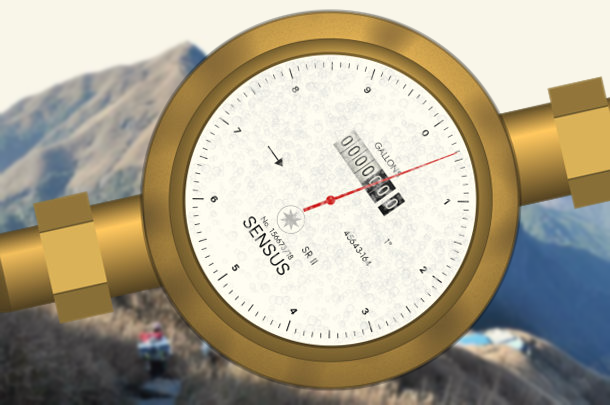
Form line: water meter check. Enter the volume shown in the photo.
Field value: 0.4 gal
